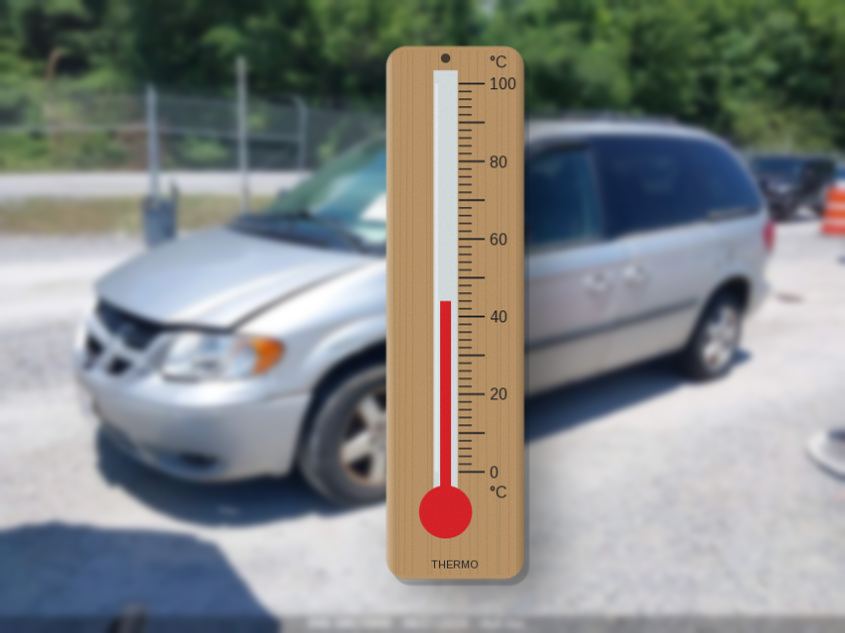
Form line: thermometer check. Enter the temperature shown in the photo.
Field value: 44 °C
